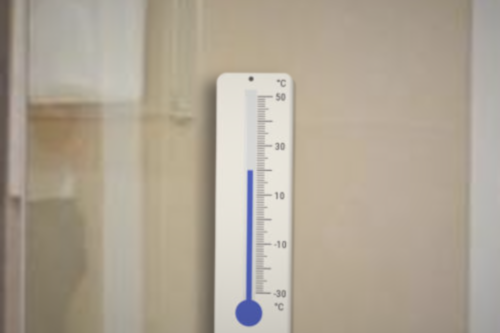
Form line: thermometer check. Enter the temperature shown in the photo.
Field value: 20 °C
